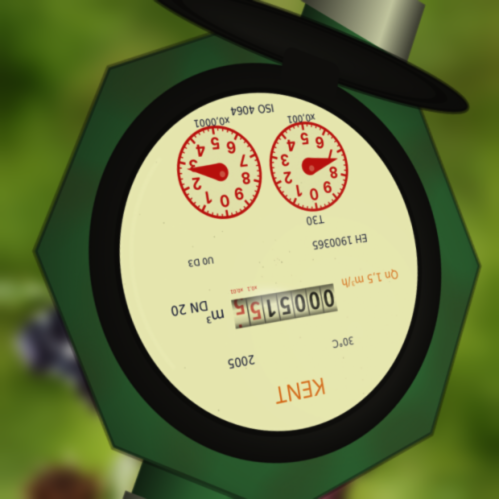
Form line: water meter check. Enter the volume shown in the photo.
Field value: 51.5472 m³
